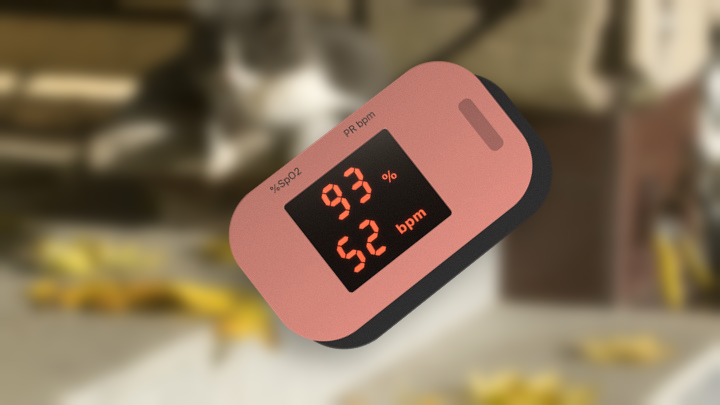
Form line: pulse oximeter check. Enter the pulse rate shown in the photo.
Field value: 52 bpm
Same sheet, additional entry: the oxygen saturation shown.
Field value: 93 %
